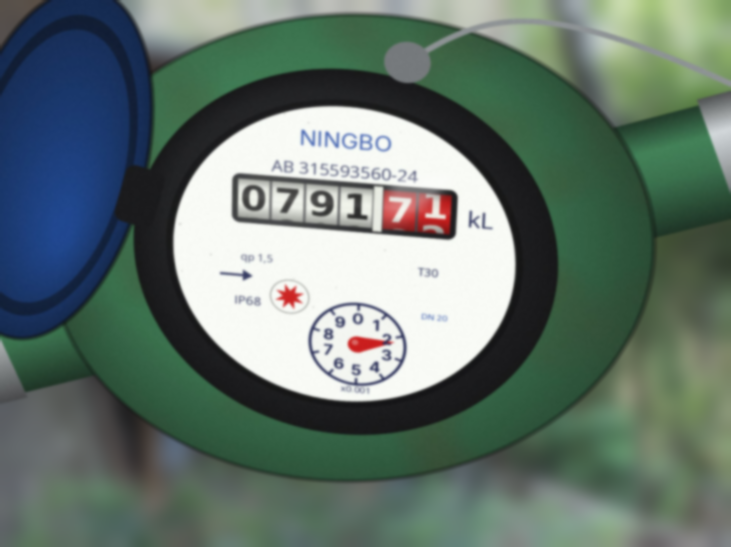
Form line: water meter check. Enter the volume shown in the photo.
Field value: 791.712 kL
